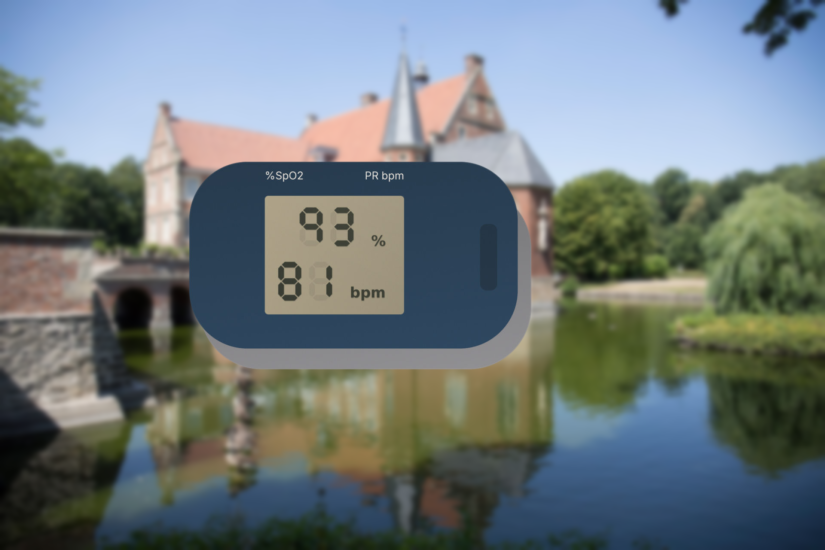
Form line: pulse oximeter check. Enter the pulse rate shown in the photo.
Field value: 81 bpm
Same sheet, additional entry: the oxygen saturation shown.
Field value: 93 %
